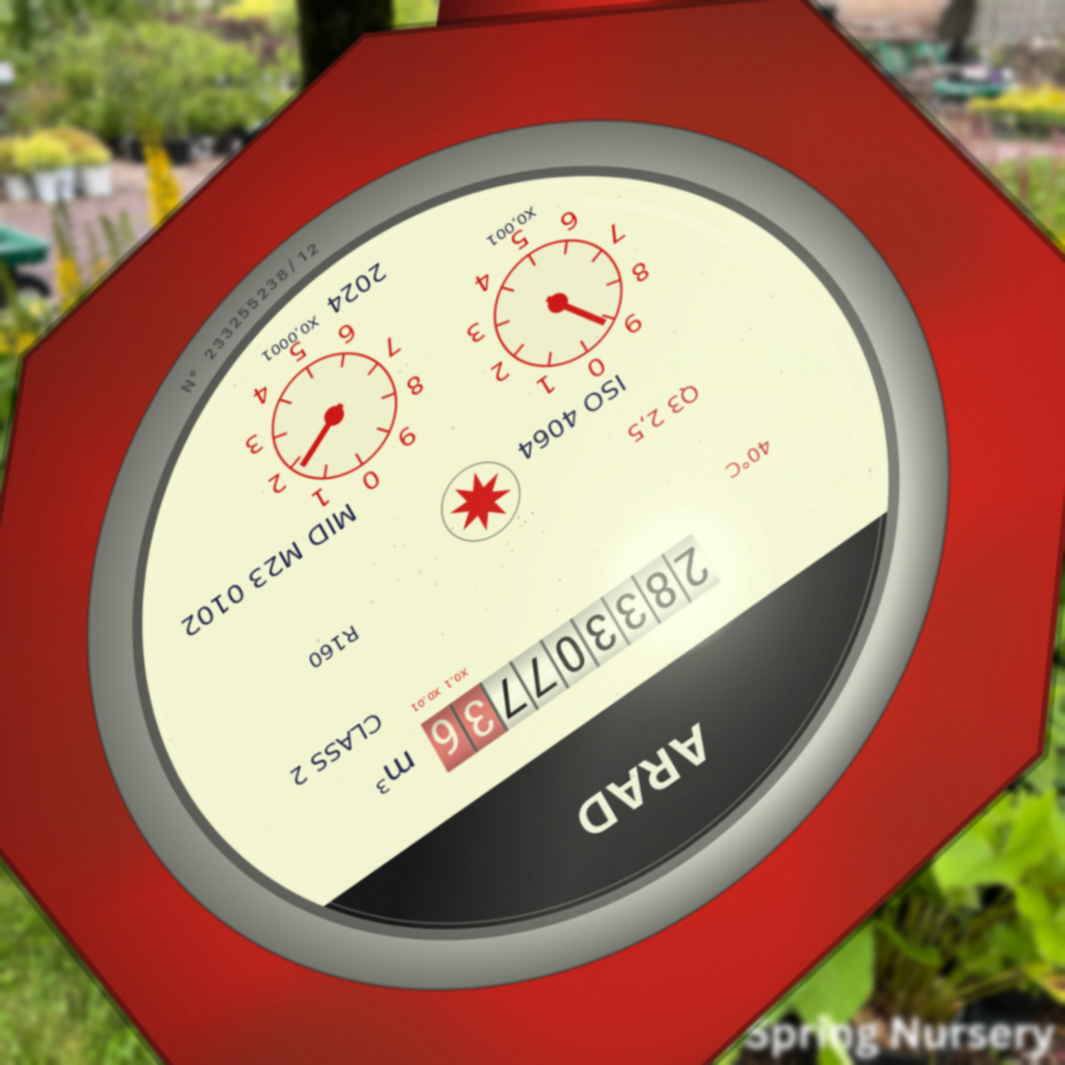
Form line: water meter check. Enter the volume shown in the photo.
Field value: 2833077.3591 m³
